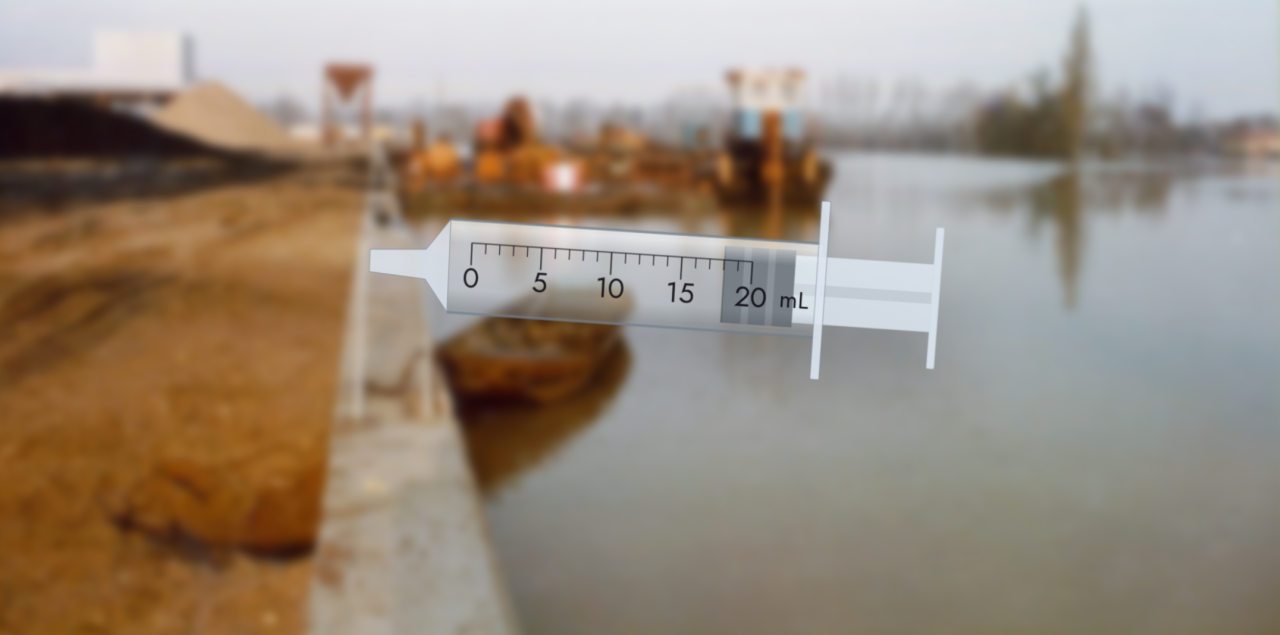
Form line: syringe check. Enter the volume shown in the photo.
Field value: 18 mL
